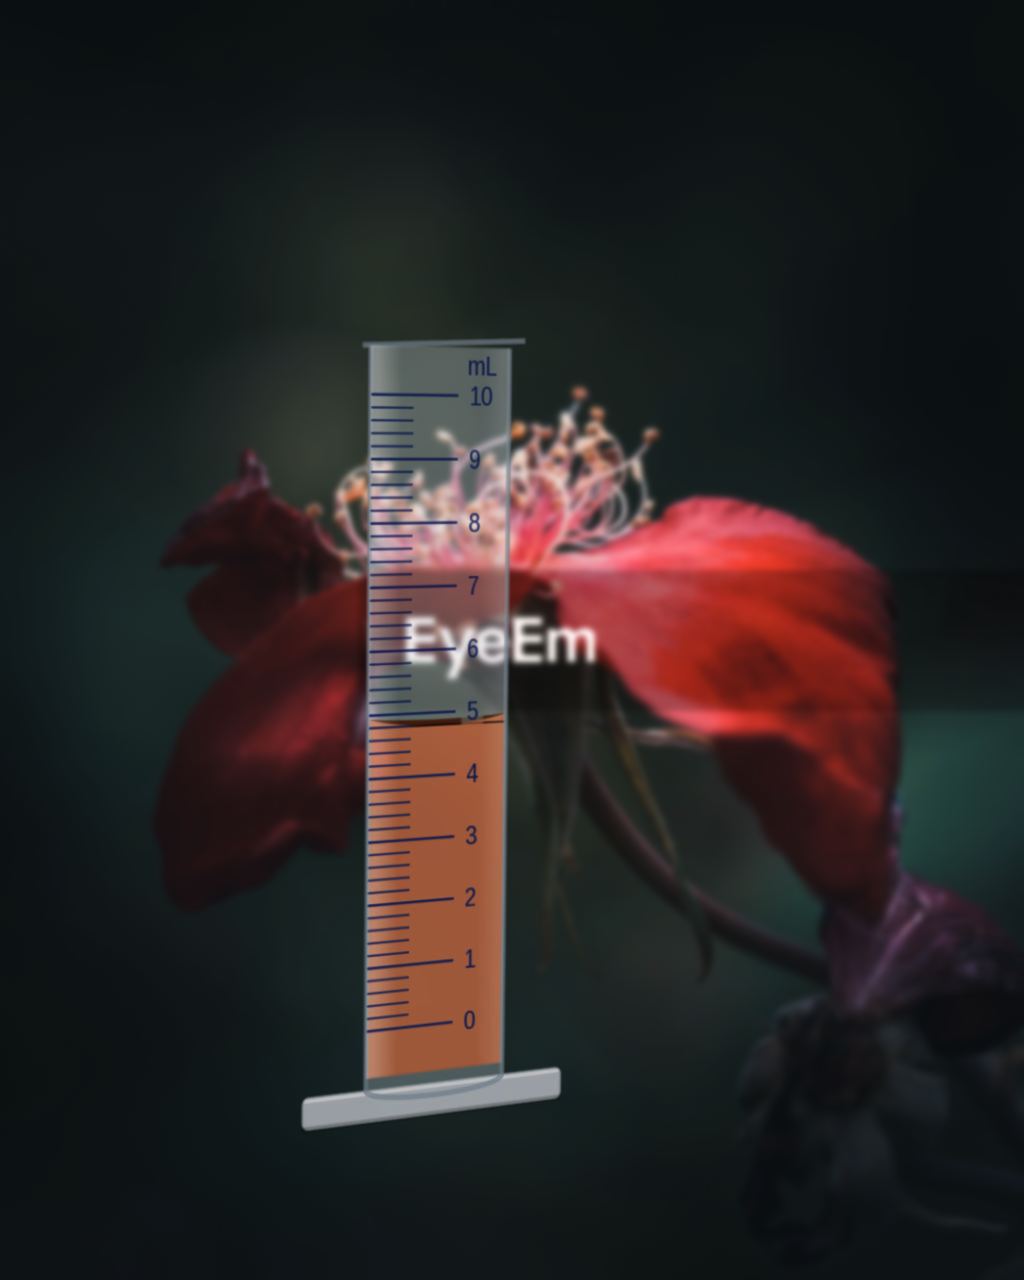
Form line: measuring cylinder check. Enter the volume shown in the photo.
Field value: 4.8 mL
